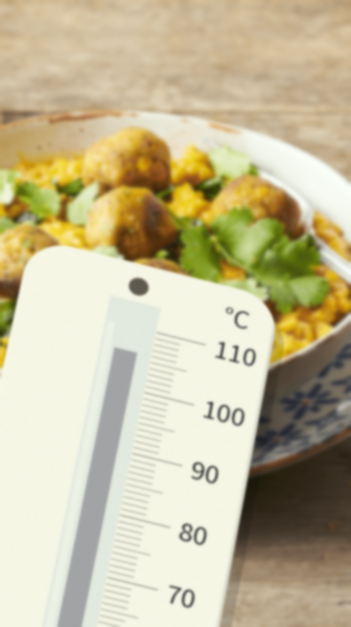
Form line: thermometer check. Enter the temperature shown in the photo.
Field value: 106 °C
